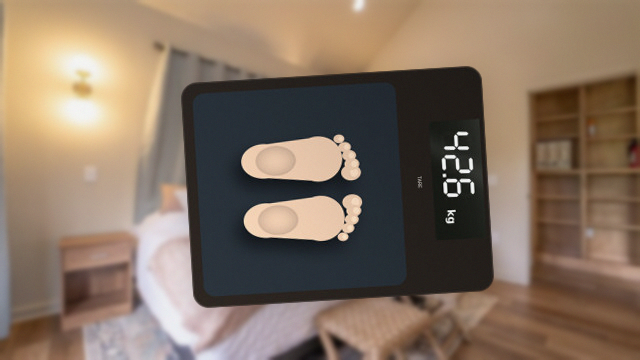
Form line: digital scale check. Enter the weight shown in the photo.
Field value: 42.6 kg
